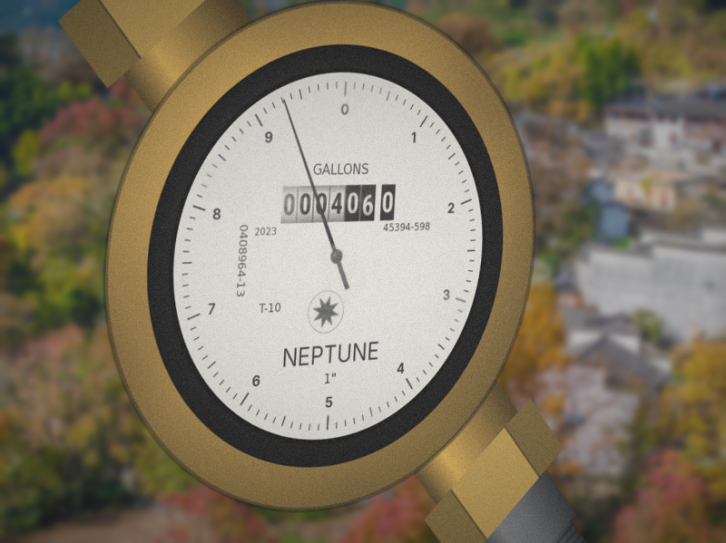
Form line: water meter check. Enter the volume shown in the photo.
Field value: 4059.3 gal
